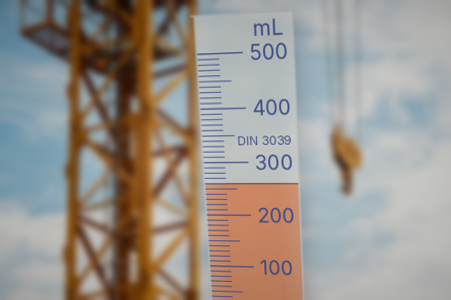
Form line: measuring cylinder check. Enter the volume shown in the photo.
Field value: 260 mL
